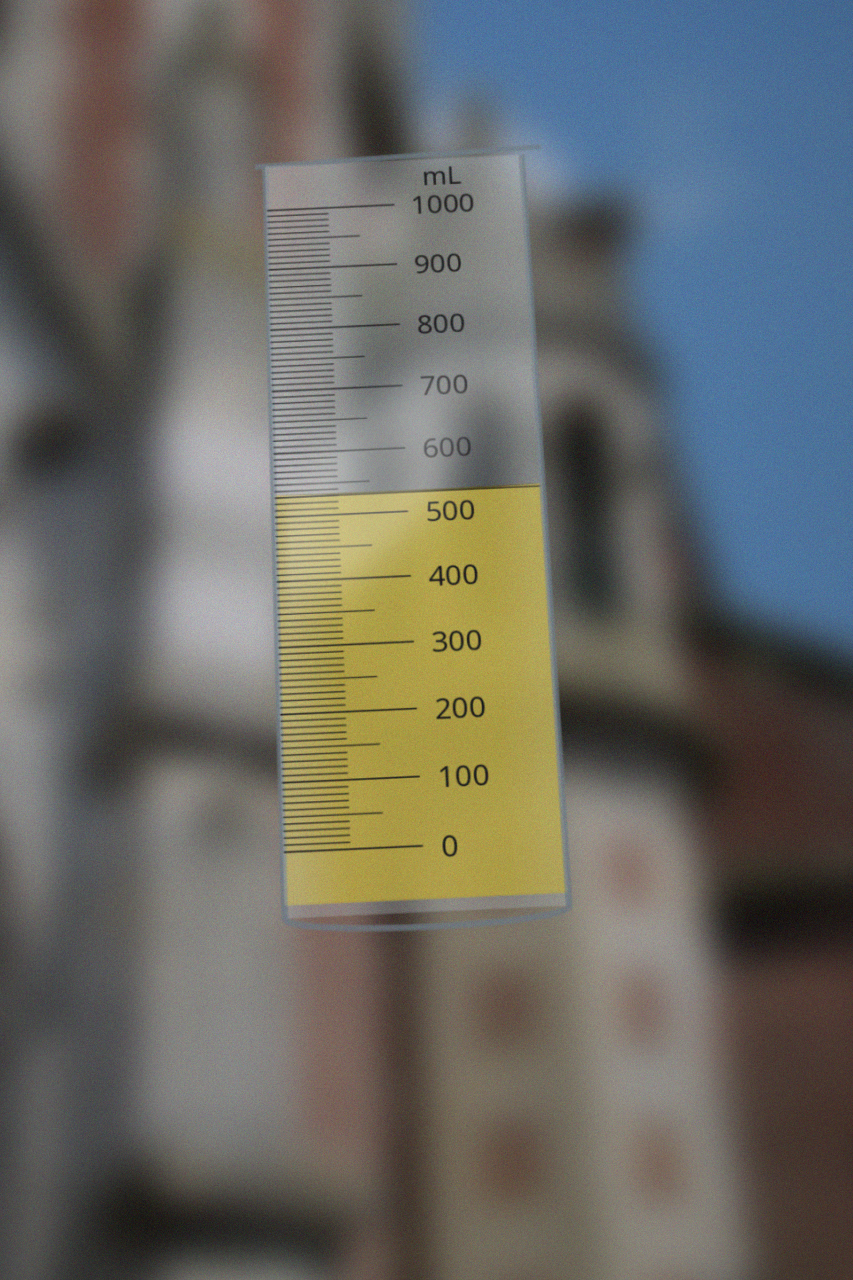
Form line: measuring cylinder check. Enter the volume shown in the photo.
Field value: 530 mL
